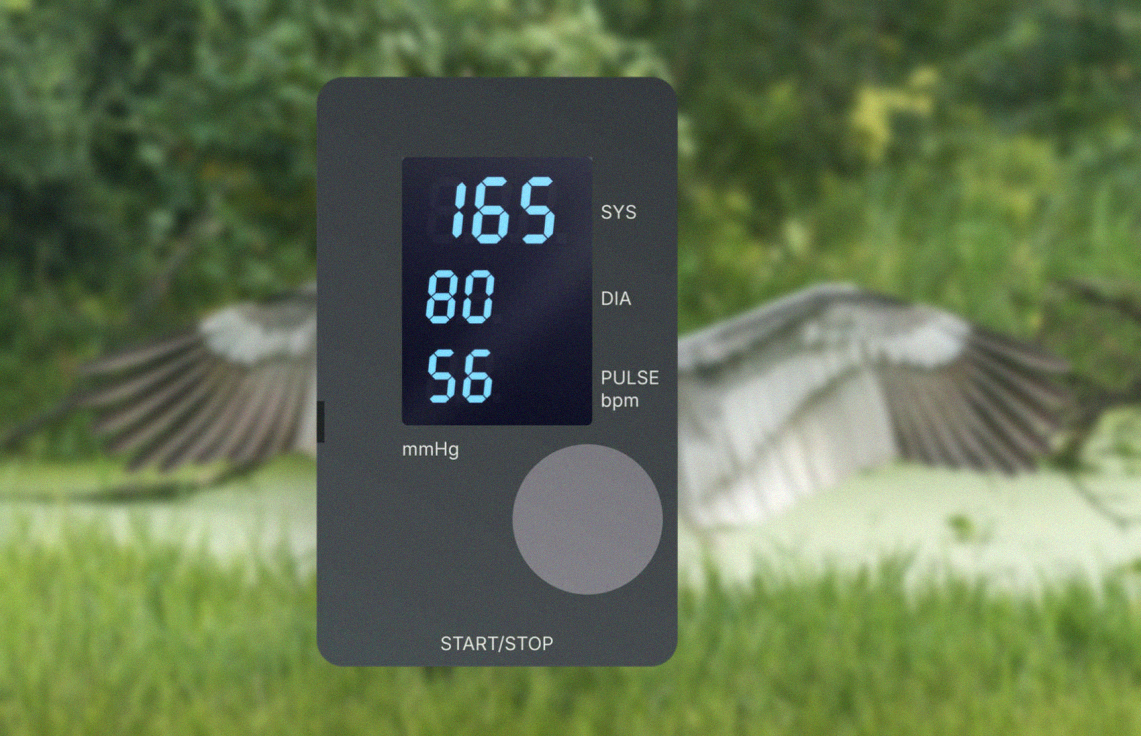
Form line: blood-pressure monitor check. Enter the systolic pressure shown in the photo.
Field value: 165 mmHg
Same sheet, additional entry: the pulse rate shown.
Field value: 56 bpm
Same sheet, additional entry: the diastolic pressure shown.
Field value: 80 mmHg
